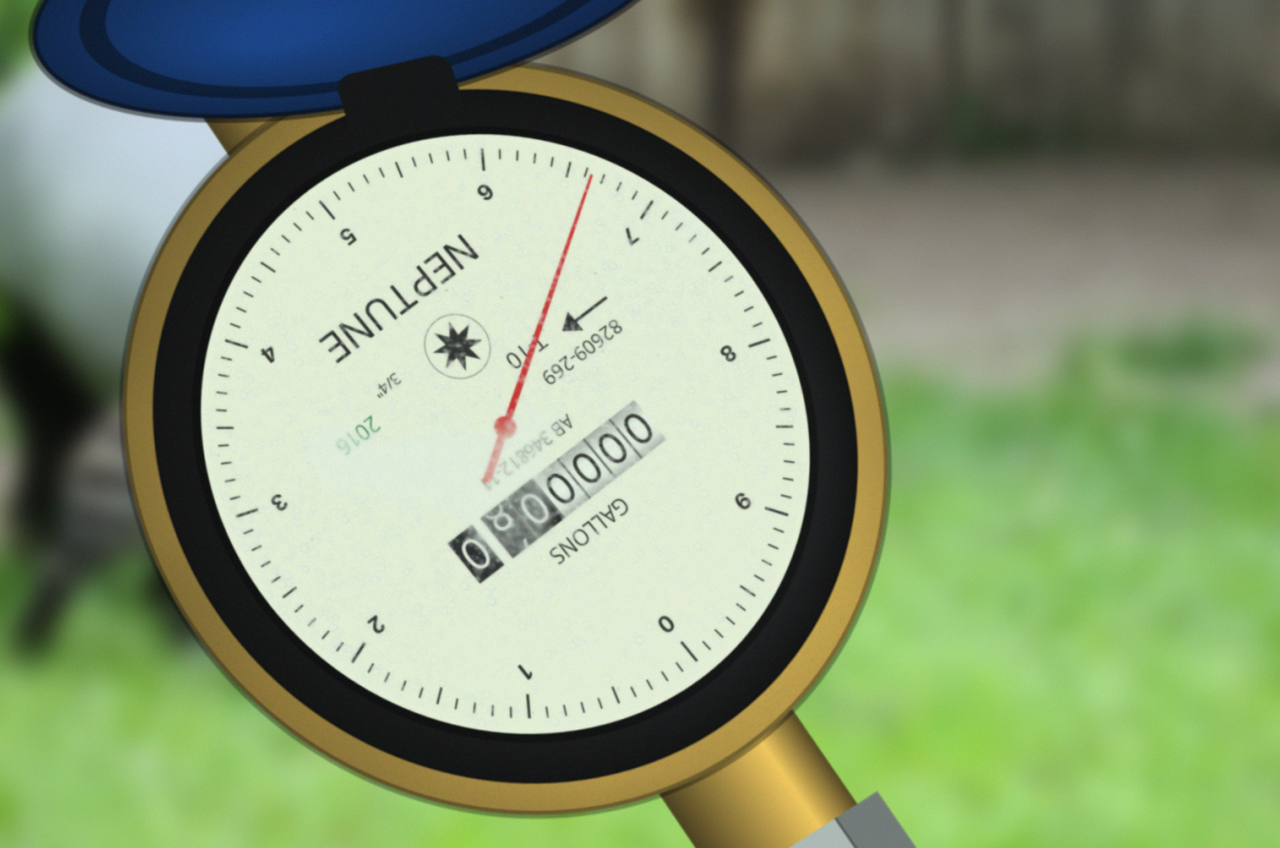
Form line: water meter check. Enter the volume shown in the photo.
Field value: 76.6 gal
